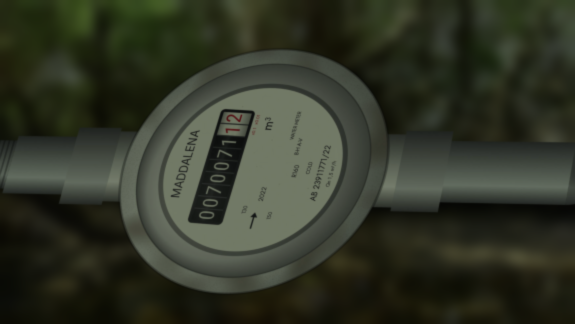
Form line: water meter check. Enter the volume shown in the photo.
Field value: 70071.12 m³
